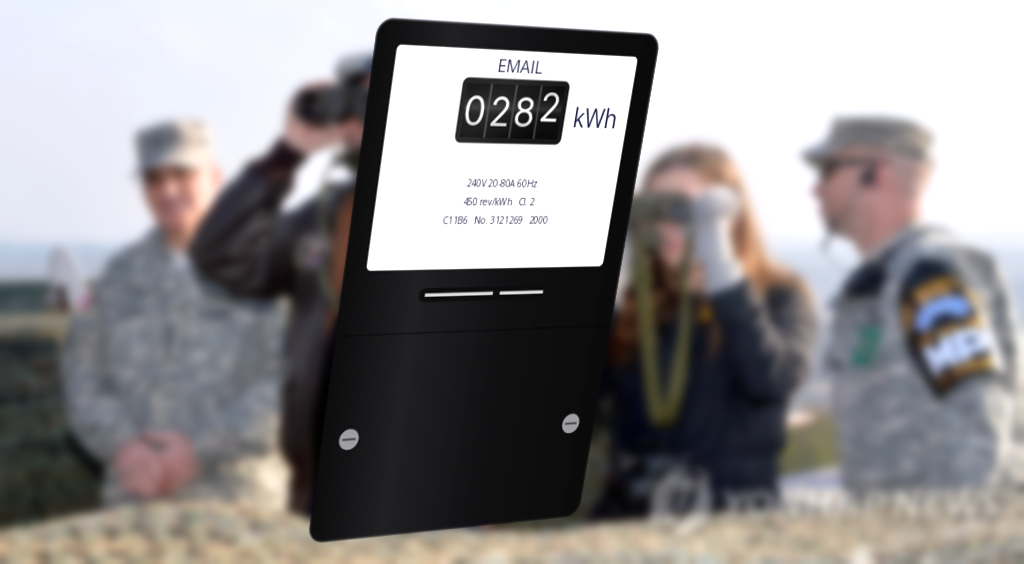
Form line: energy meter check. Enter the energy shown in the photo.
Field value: 282 kWh
